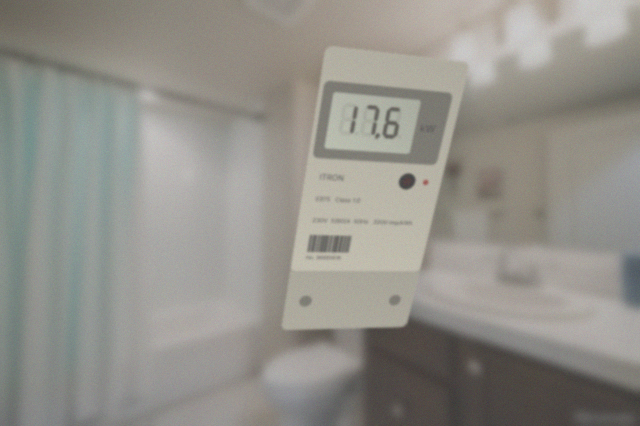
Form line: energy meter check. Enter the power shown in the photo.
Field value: 17.6 kW
